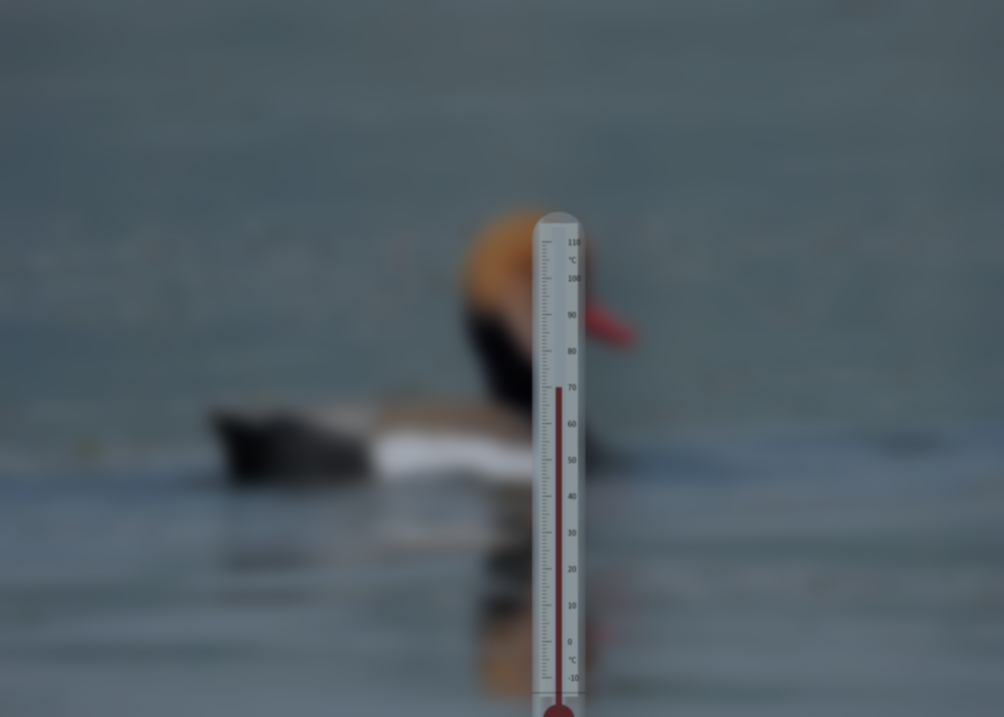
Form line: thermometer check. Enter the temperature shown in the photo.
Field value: 70 °C
